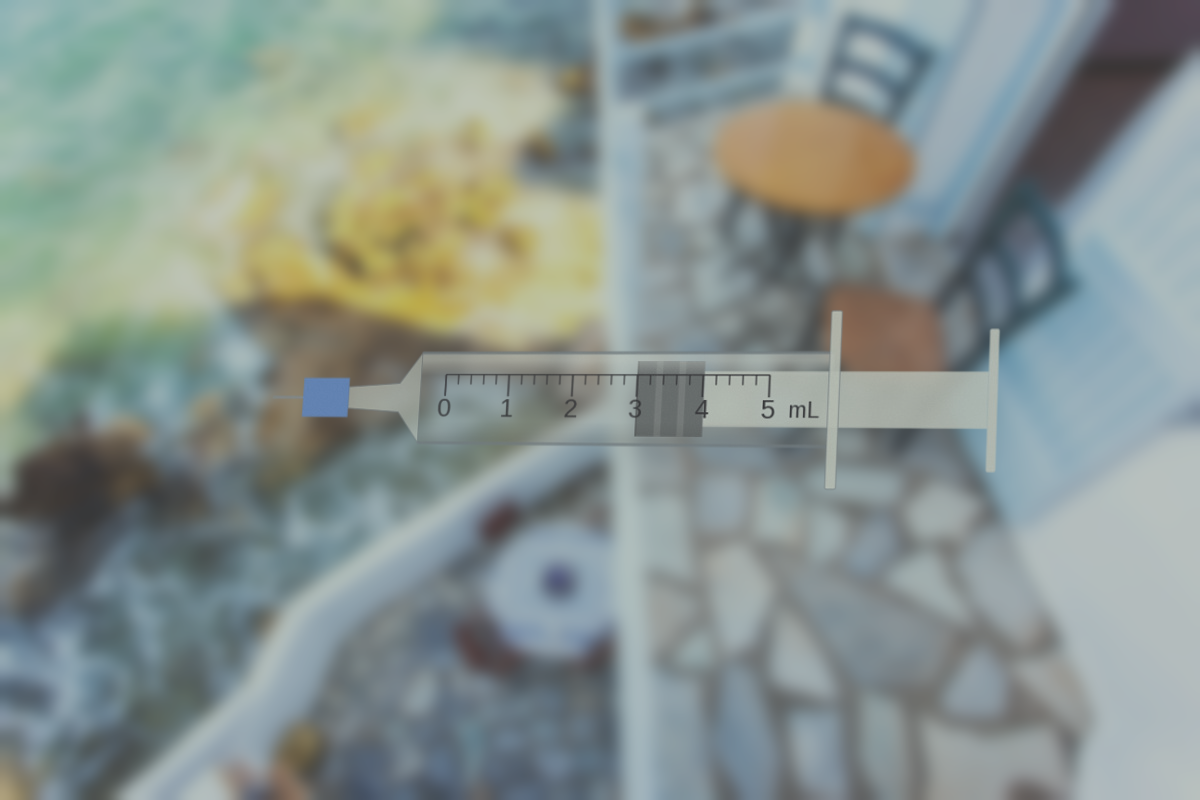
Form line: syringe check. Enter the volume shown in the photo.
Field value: 3 mL
